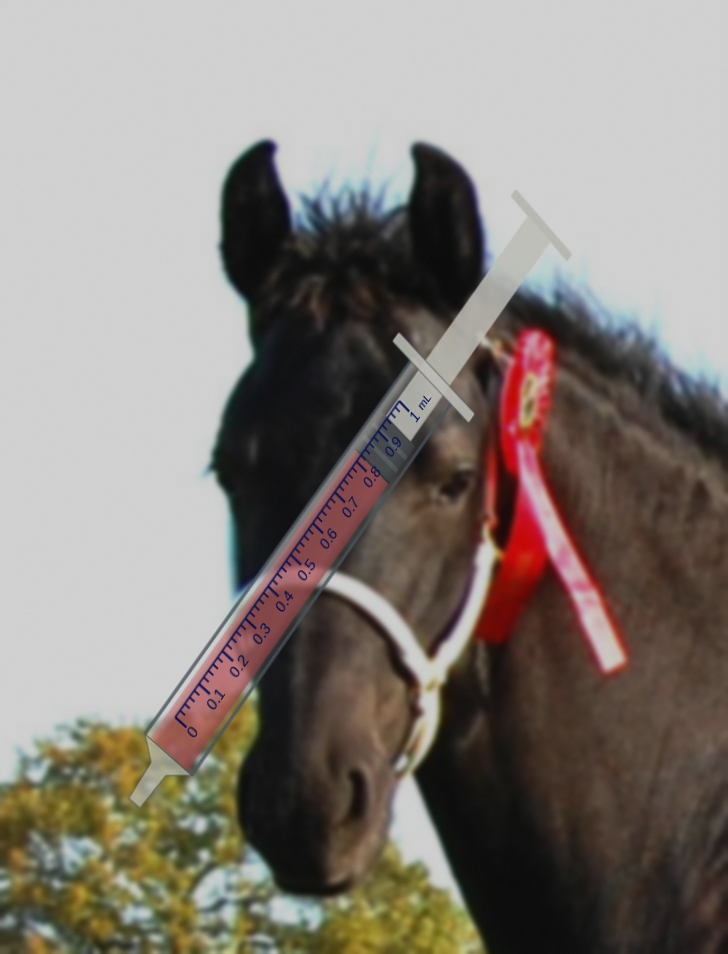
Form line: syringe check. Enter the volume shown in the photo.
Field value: 0.82 mL
